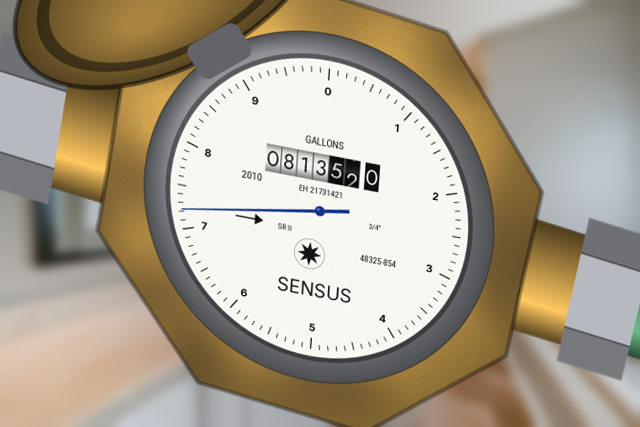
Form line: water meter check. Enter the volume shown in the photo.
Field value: 813517.2 gal
